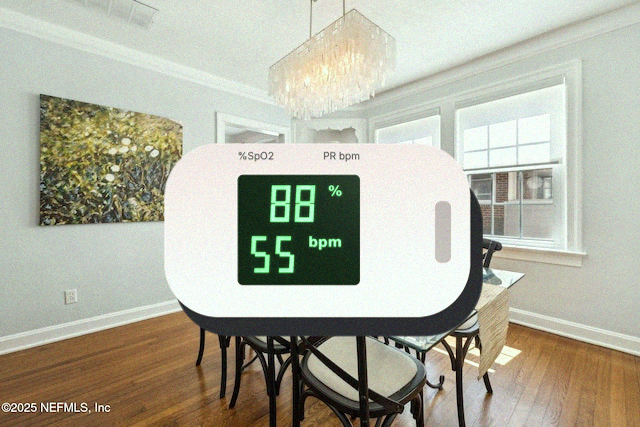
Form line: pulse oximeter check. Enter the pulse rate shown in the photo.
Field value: 55 bpm
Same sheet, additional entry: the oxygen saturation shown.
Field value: 88 %
